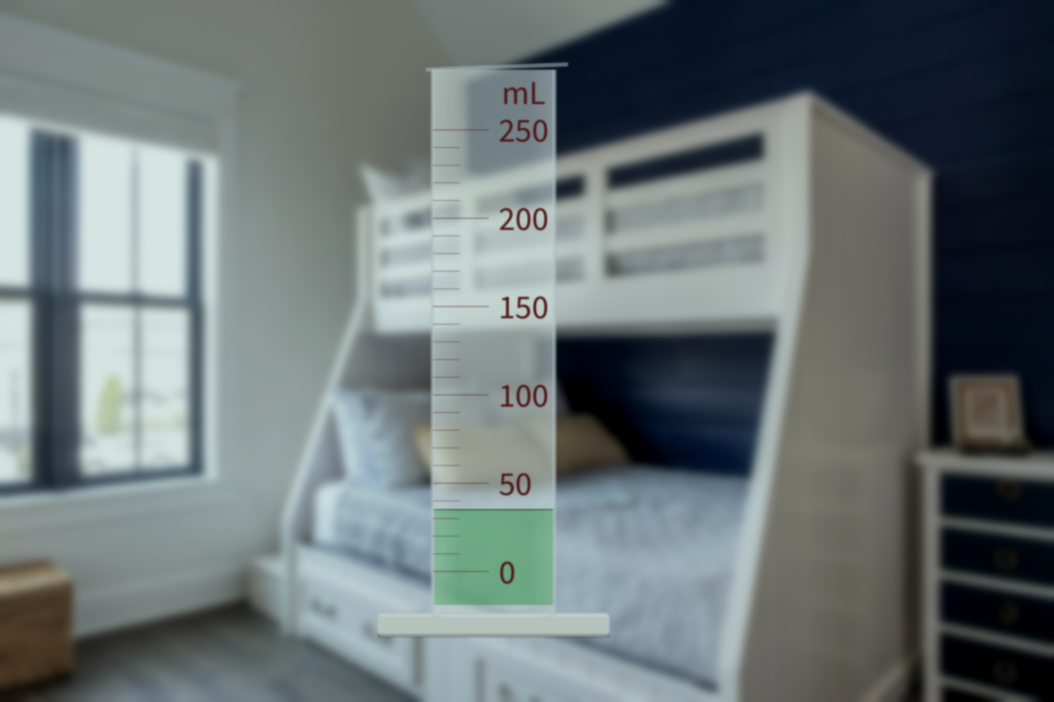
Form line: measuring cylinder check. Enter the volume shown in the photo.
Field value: 35 mL
